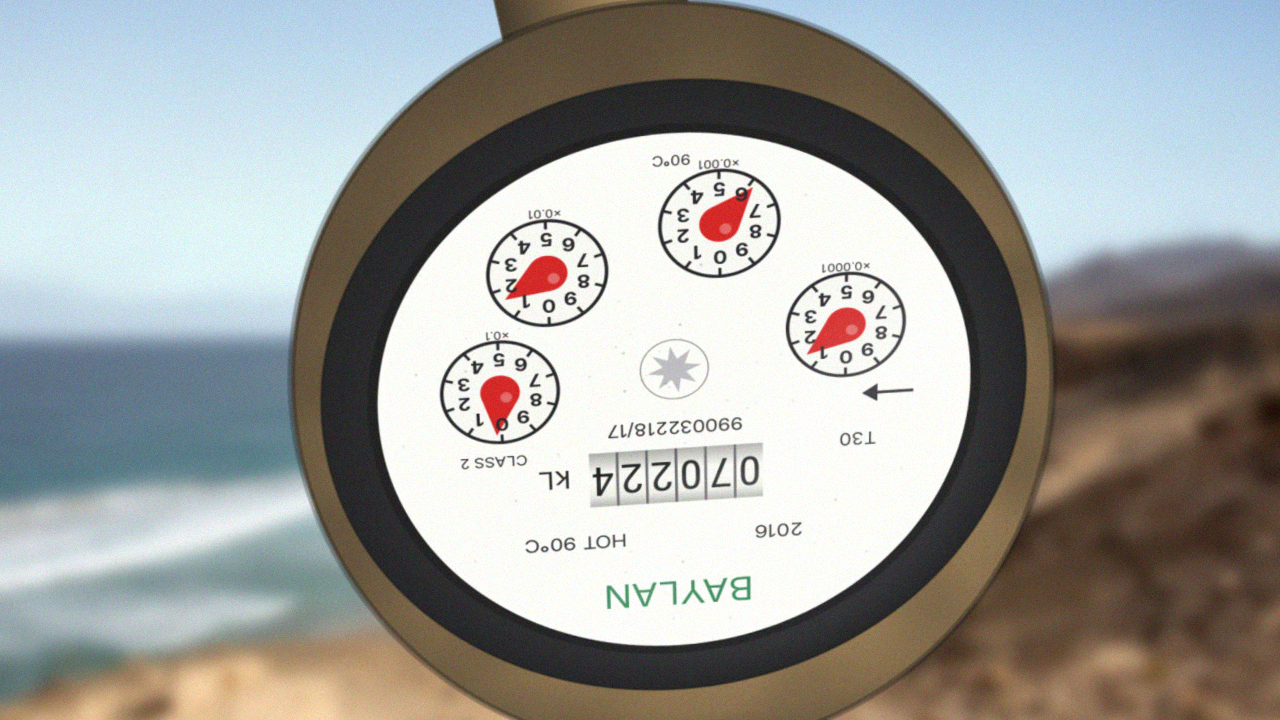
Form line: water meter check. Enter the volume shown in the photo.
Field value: 70224.0161 kL
